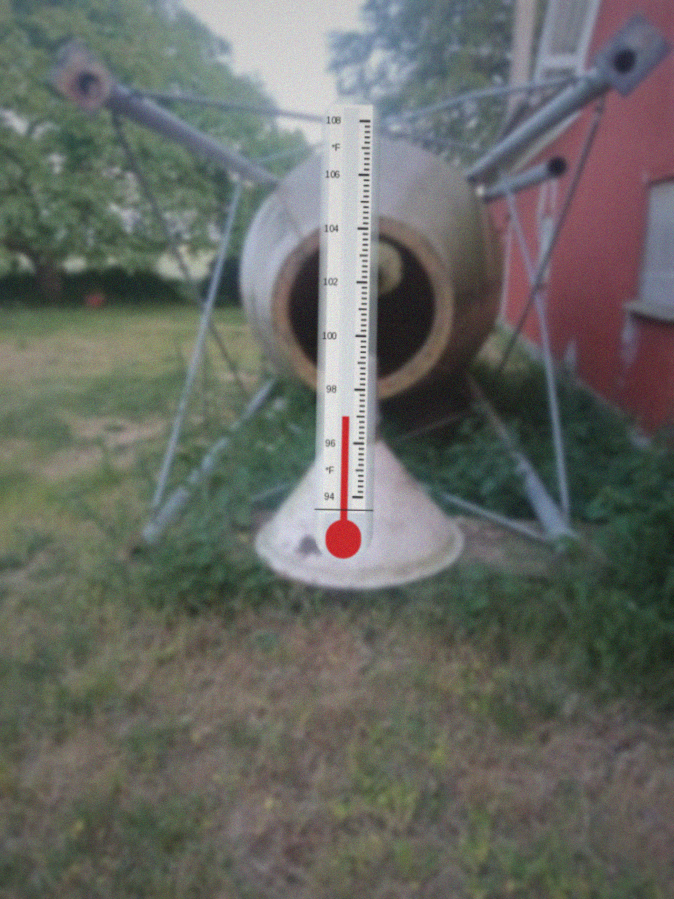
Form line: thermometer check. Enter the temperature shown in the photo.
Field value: 97 °F
